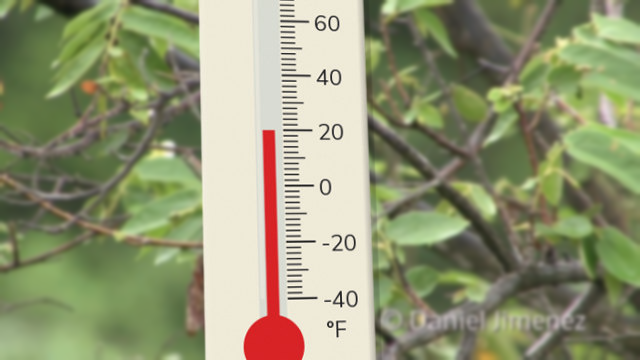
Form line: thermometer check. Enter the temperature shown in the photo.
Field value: 20 °F
